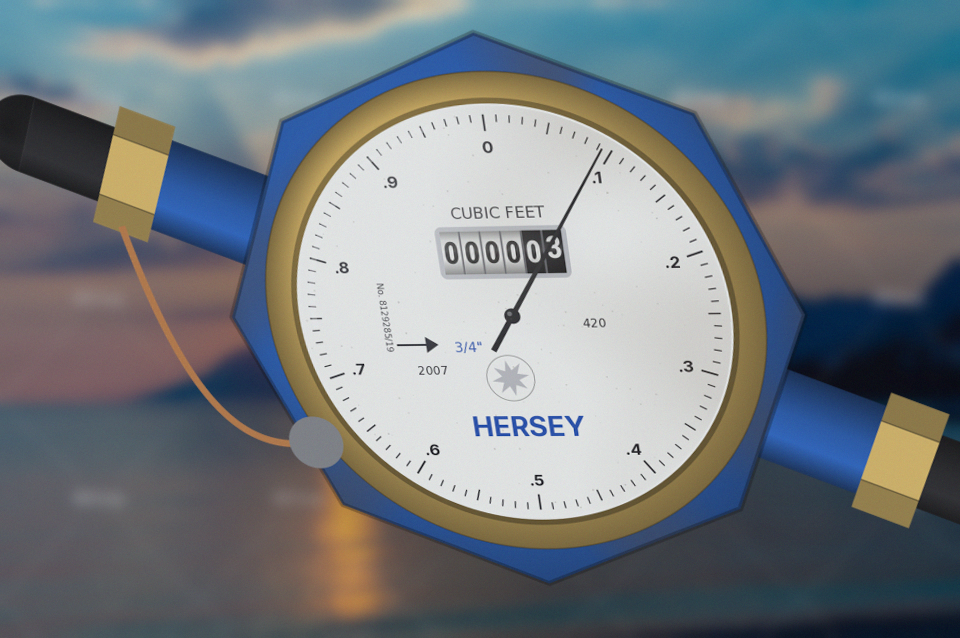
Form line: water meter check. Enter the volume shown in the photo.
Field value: 3.09 ft³
